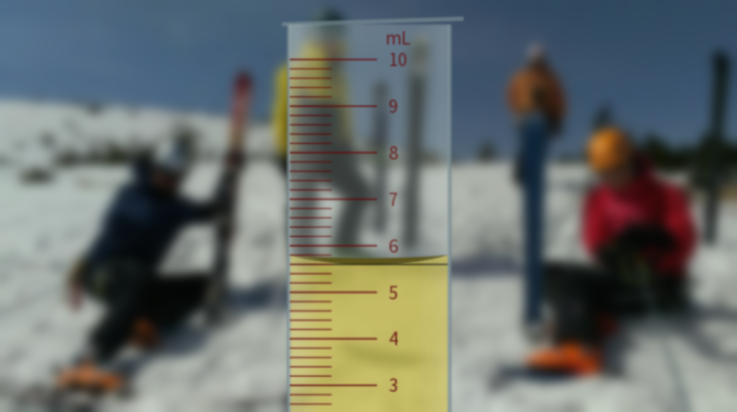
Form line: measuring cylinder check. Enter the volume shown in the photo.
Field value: 5.6 mL
